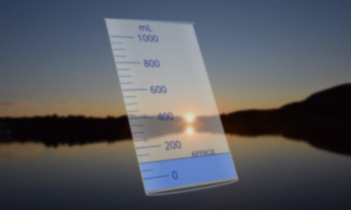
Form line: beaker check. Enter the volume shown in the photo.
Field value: 100 mL
